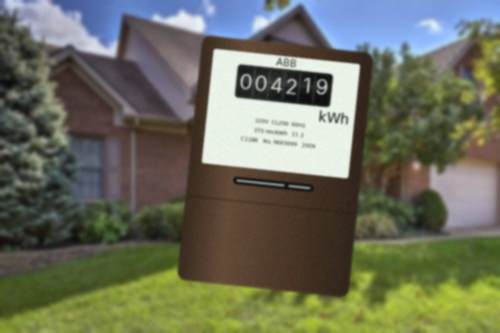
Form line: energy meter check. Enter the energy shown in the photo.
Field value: 4219 kWh
